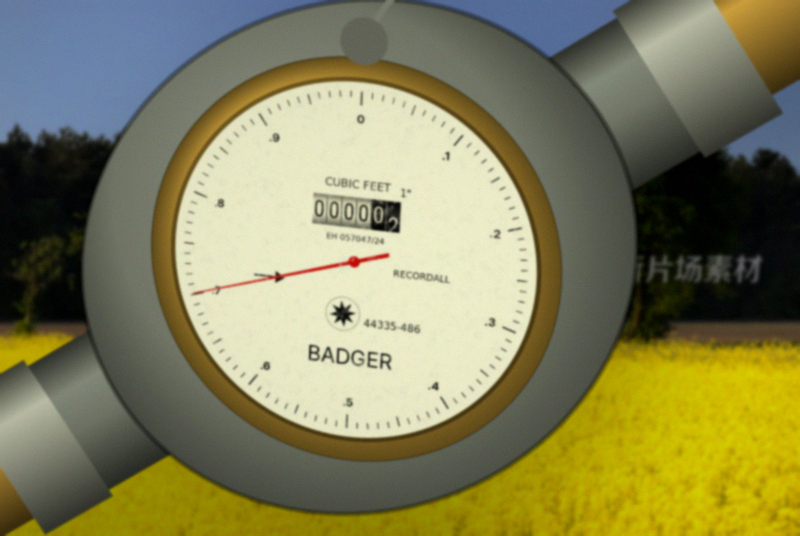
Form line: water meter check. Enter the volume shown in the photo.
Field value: 1.70 ft³
